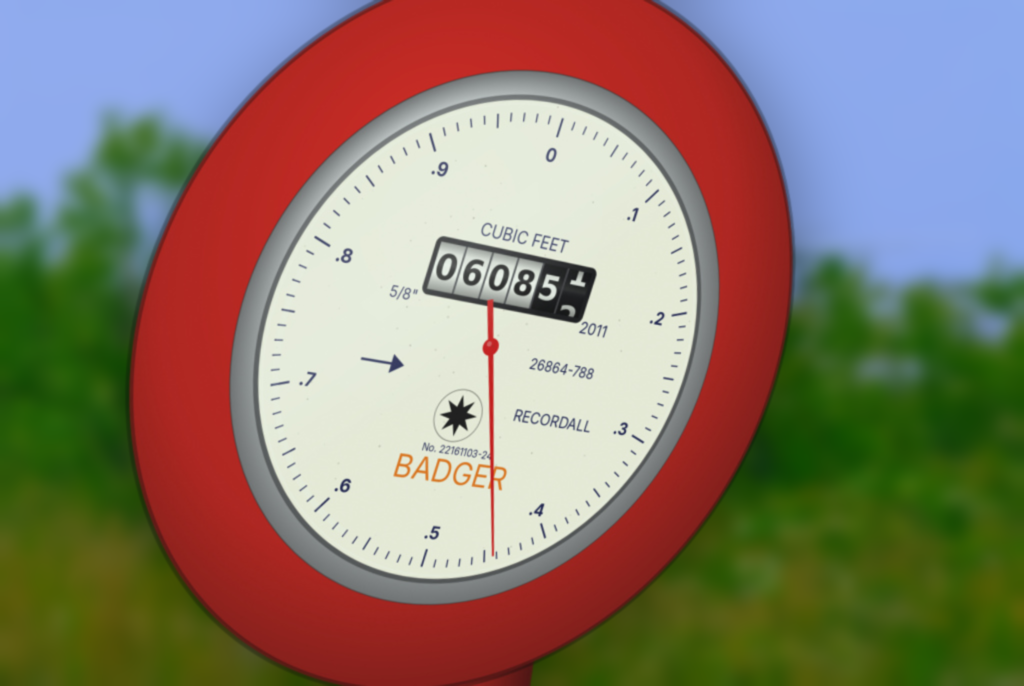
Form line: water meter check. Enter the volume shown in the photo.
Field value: 60851.44 ft³
